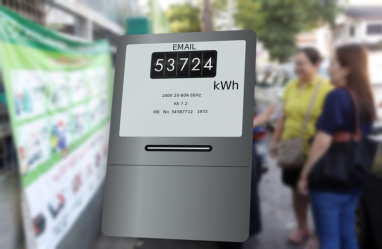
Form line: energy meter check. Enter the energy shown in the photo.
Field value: 53724 kWh
